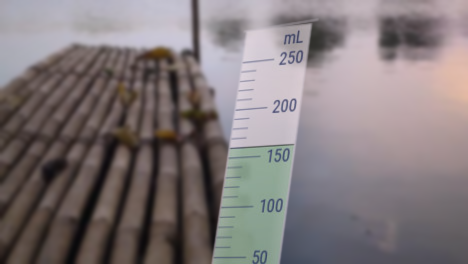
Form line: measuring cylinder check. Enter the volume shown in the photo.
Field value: 160 mL
